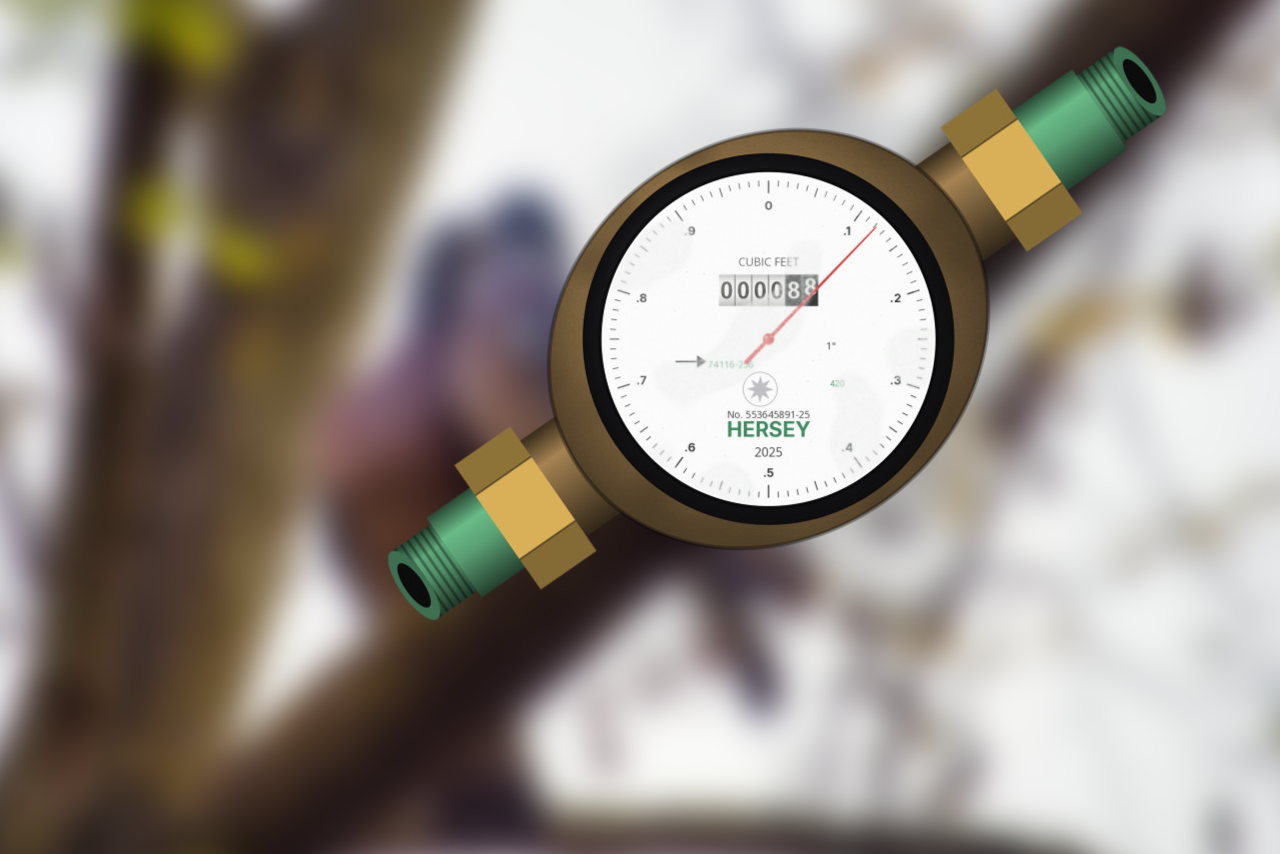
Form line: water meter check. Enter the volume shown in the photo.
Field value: 88.12 ft³
